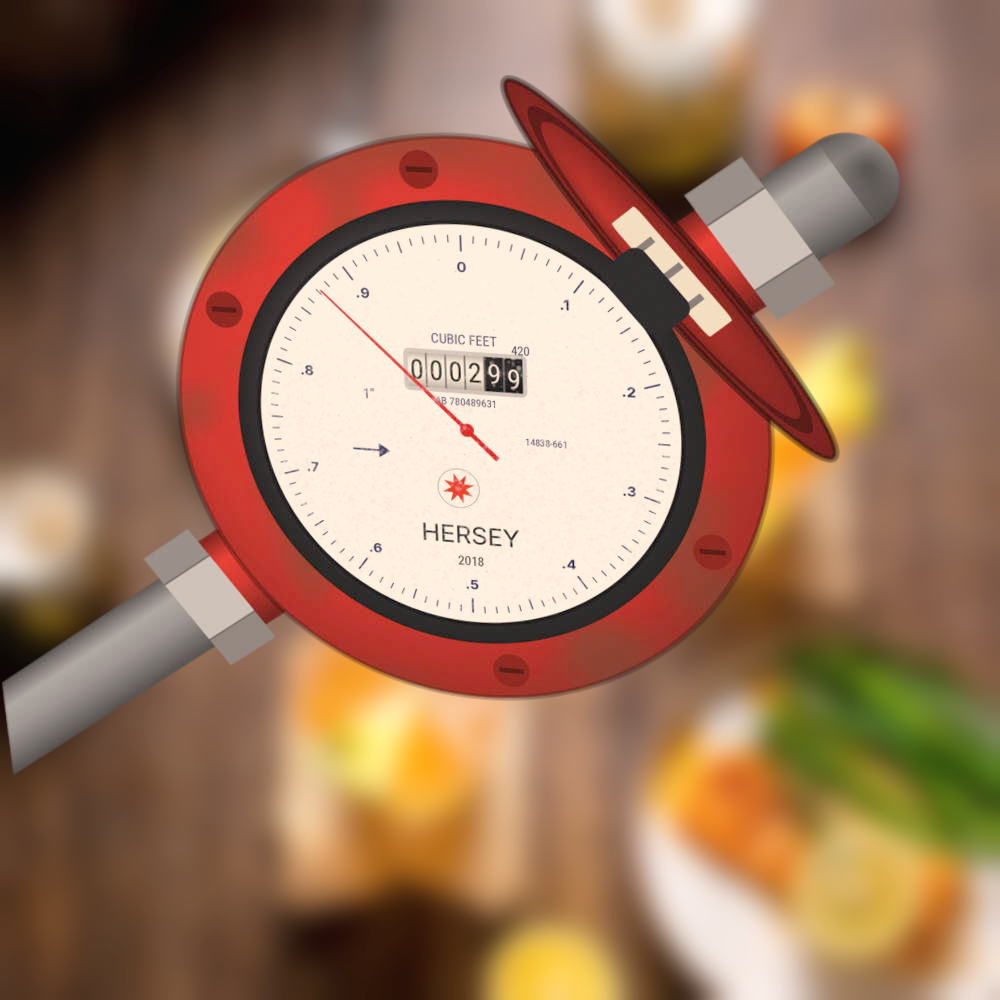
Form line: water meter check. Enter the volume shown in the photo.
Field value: 298.87 ft³
